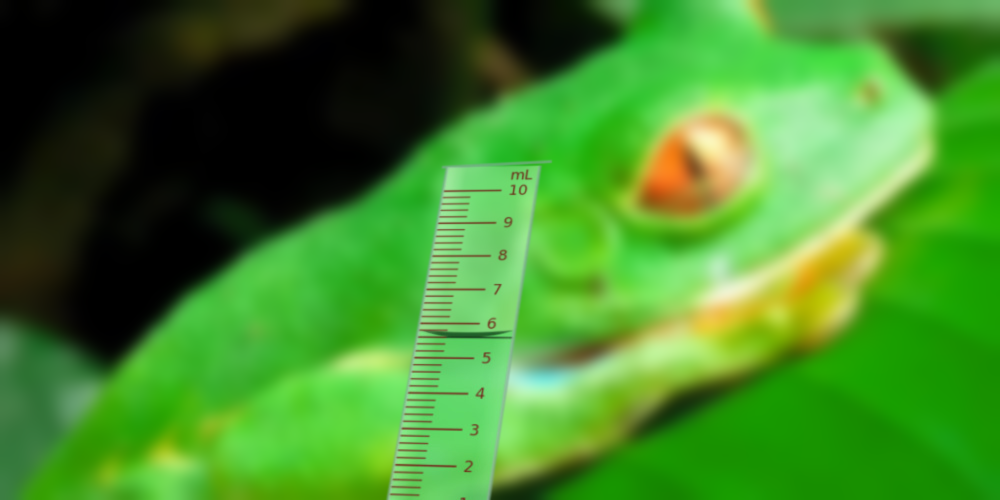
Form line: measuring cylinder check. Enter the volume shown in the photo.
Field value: 5.6 mL
